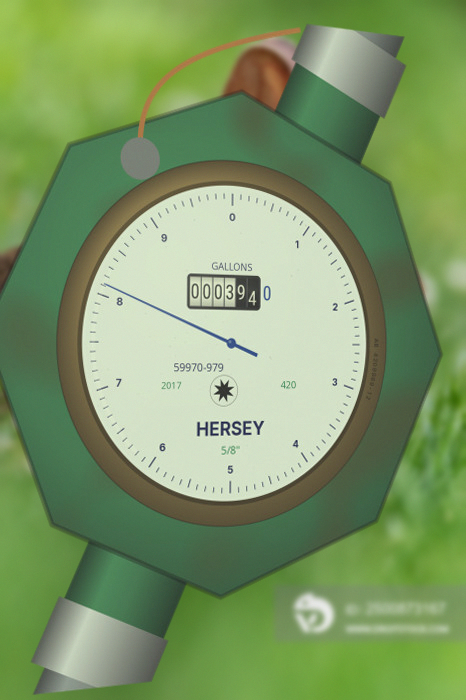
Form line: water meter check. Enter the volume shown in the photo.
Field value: 3938.1 gal
